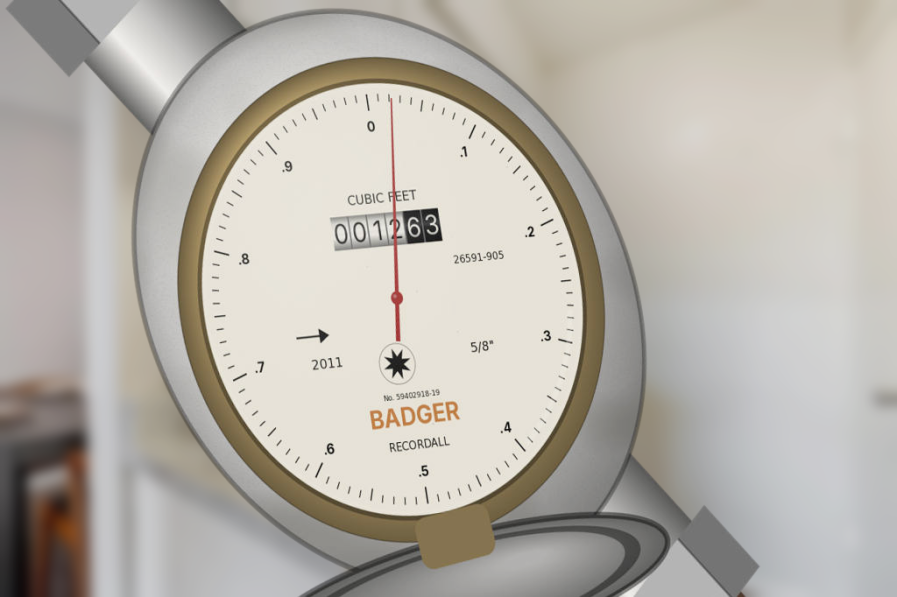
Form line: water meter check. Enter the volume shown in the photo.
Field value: 1263.02 ft³
